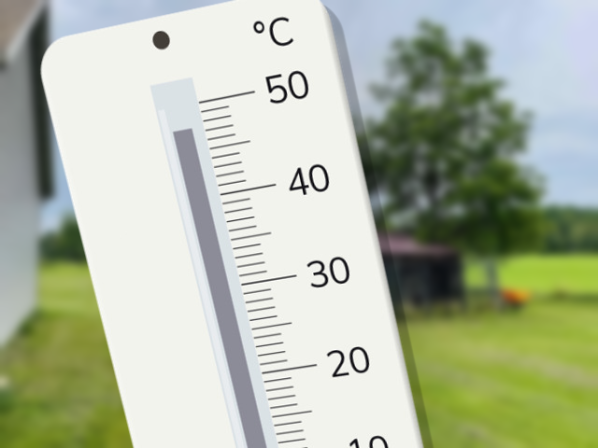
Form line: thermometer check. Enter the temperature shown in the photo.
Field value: 47.5 °C
